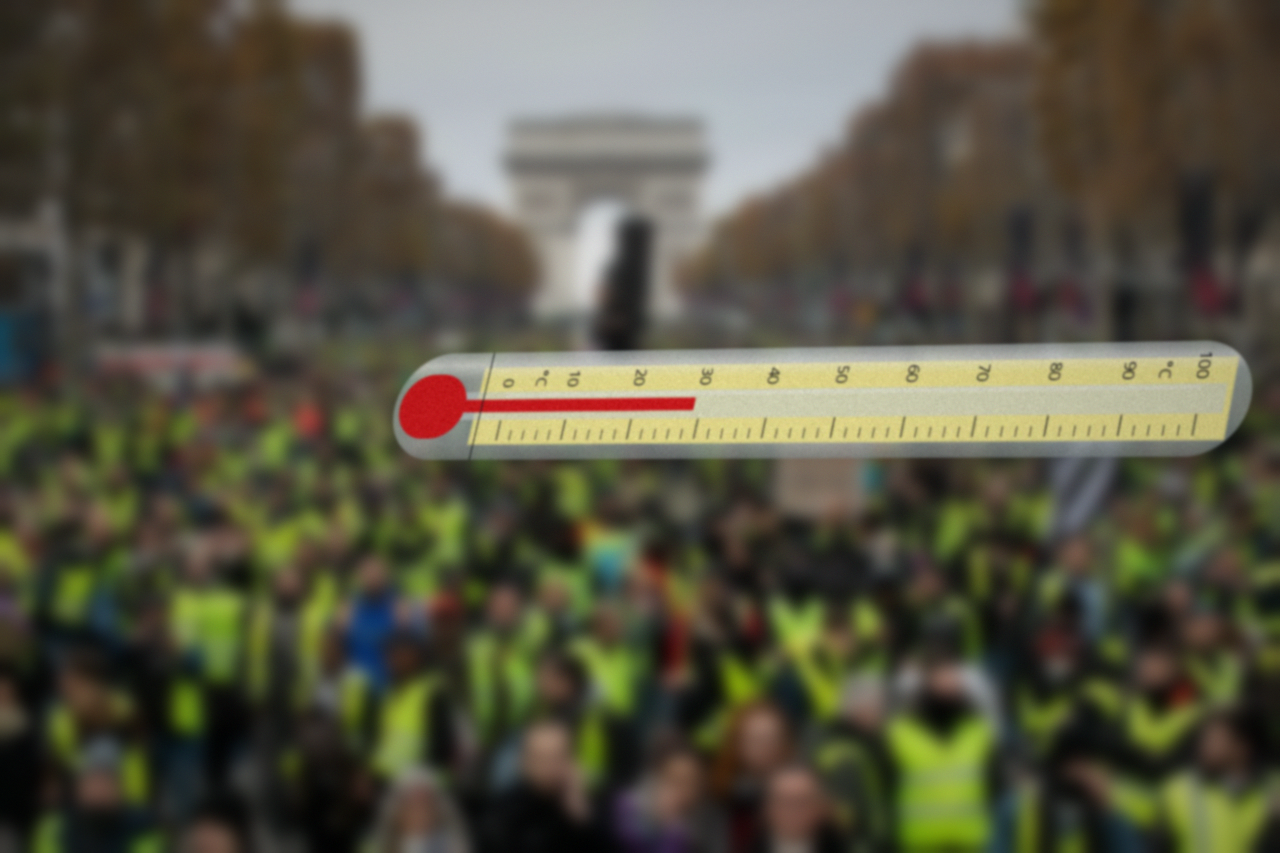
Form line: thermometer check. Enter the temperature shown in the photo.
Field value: 29 °C
